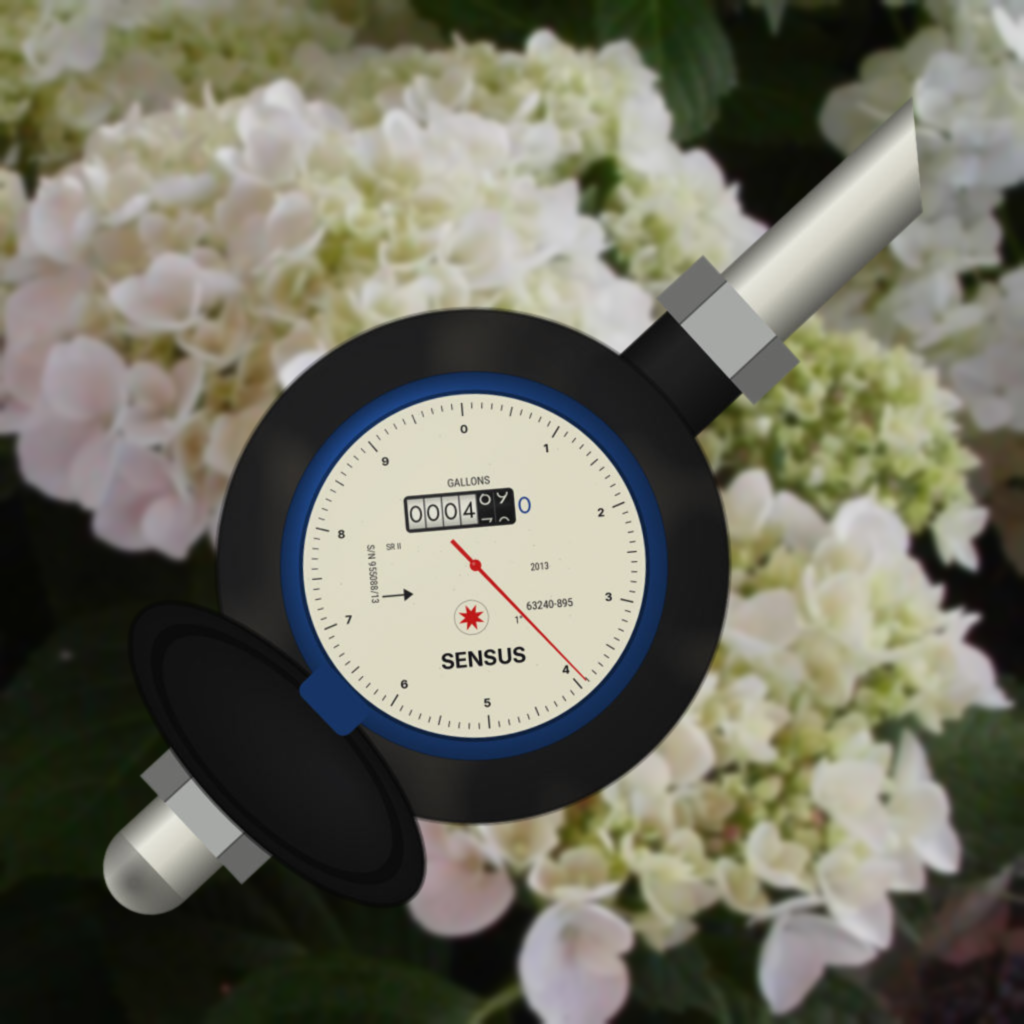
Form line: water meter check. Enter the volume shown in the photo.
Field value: 4693.9 gal
